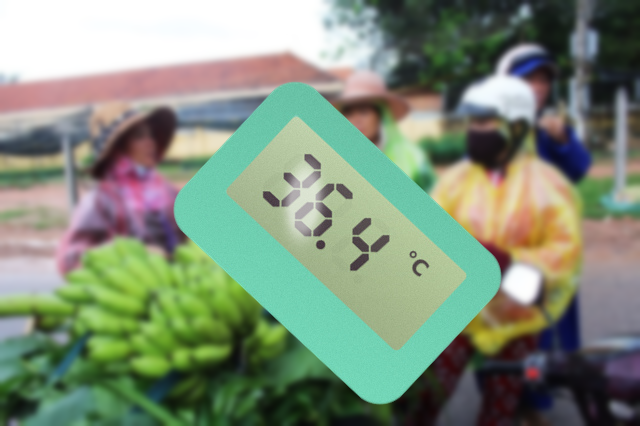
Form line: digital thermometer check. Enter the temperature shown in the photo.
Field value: 36.4 °C
